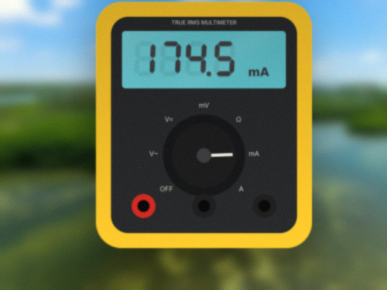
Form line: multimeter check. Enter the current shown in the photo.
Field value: 174.5 mA
